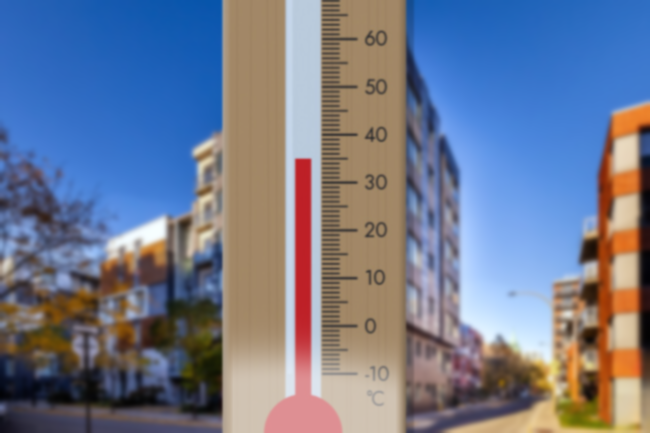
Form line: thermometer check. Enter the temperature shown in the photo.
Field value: 35 °C
